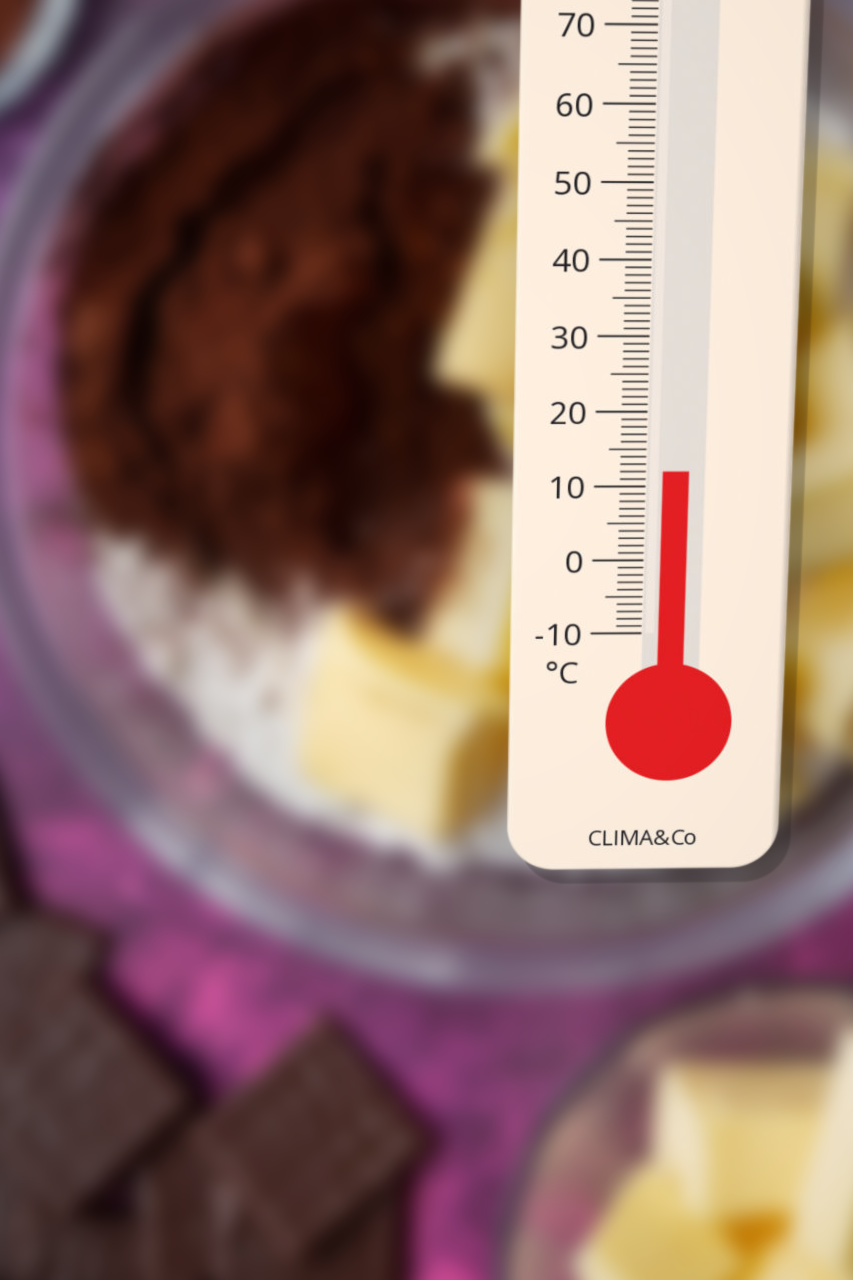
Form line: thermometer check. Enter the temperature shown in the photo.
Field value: 12 °C
